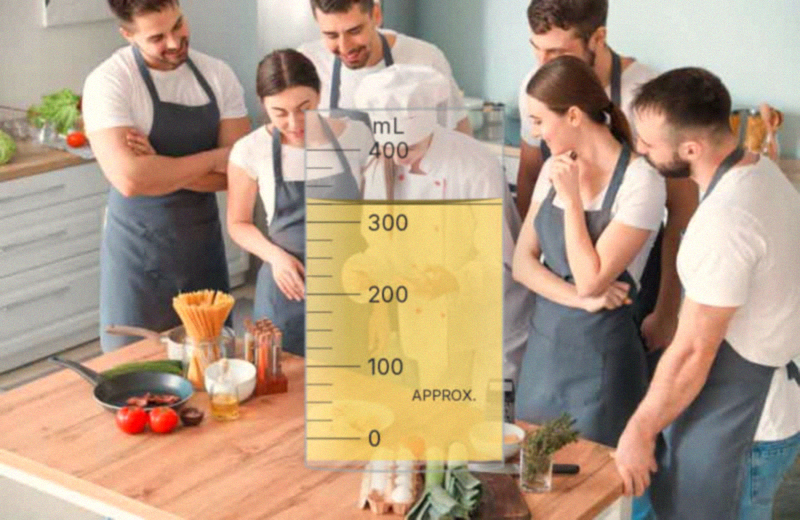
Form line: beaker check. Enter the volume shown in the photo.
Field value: 325 mL
